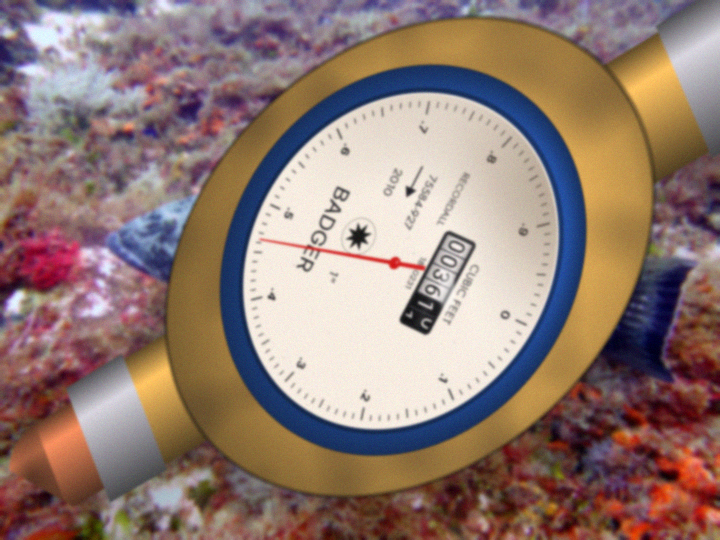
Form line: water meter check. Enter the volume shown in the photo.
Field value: 3610.46 ft³
